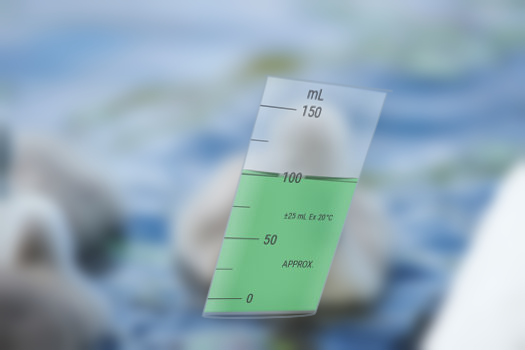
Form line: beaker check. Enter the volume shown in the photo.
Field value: 100 mL
